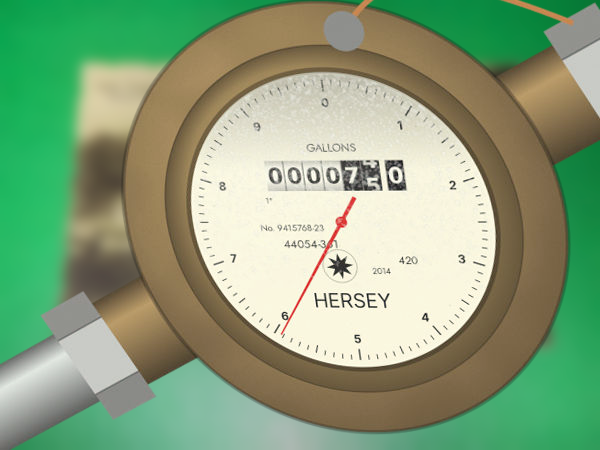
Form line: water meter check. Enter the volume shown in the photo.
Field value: 745.9 gal
